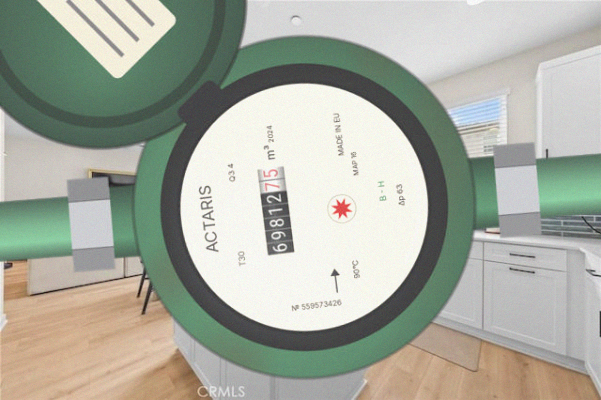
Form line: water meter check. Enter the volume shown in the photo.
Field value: 69812.75 m³
